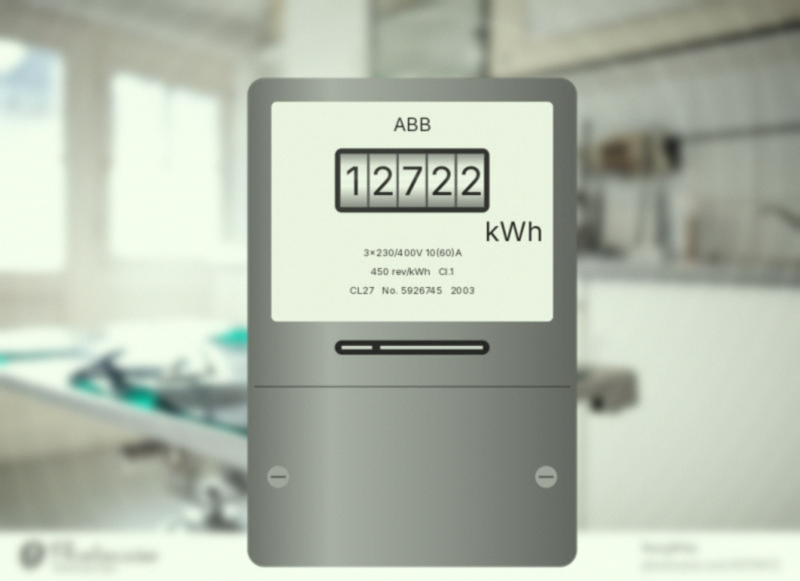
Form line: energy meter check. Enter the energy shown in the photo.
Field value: 12722 kWh
